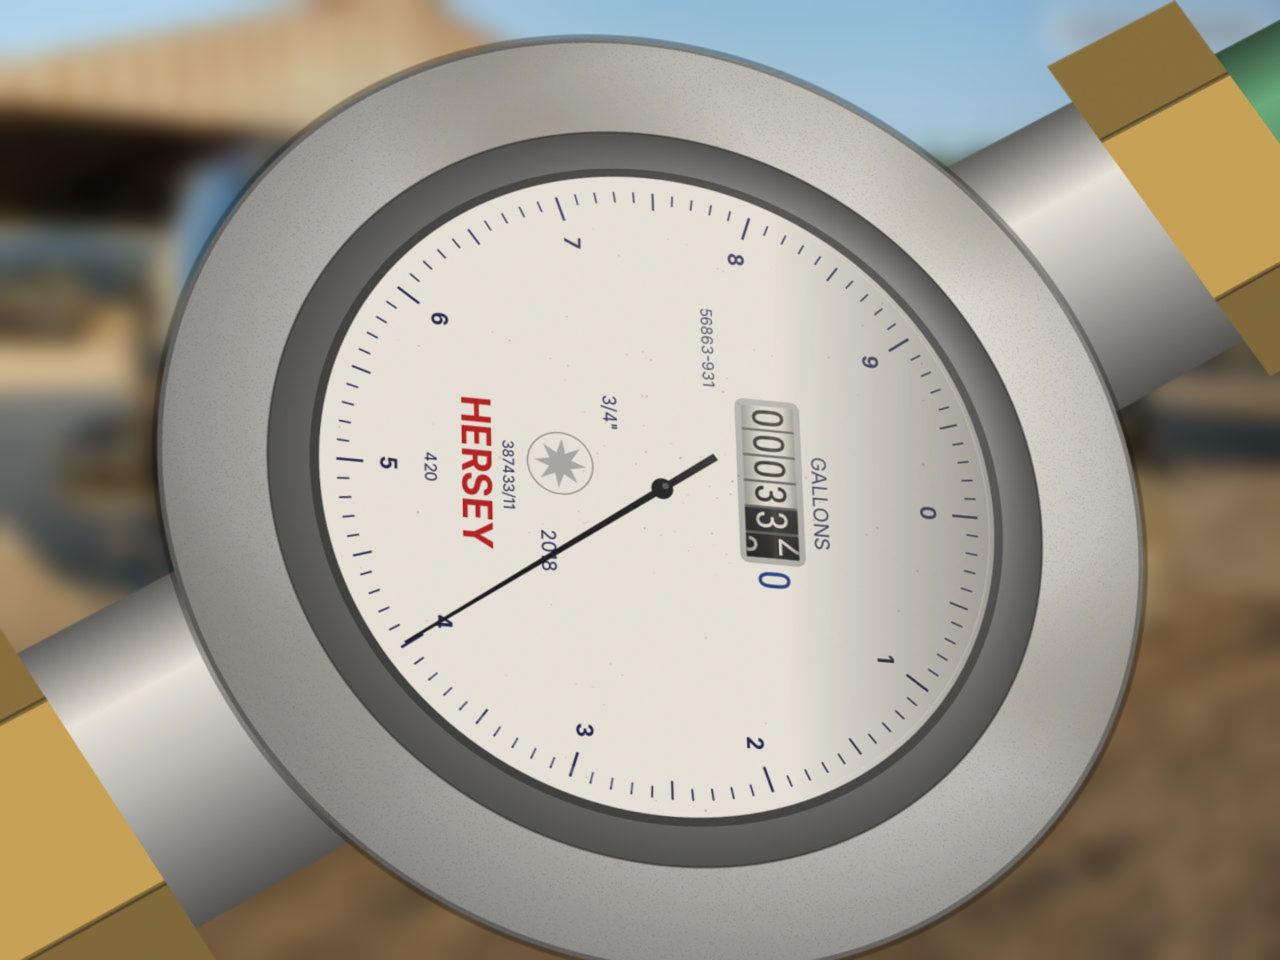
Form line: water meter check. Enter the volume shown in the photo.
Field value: 3324.0 gal
